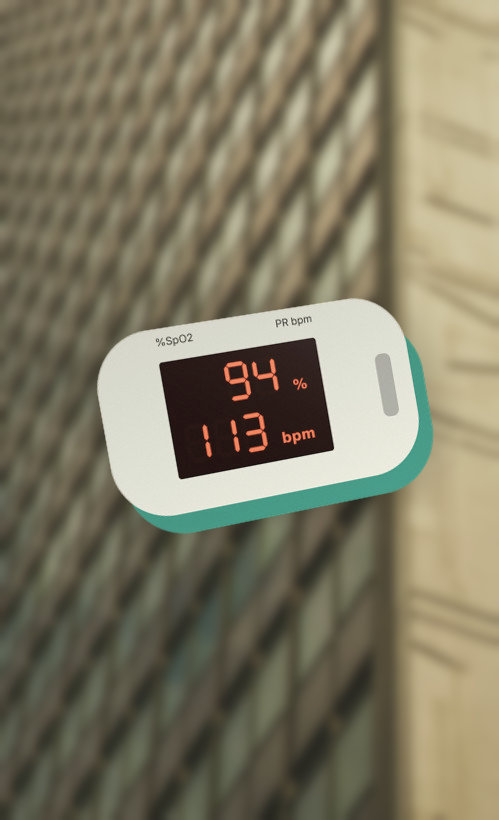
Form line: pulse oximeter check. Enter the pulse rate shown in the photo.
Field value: 113 bpm
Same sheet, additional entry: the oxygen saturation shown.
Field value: 94 %
